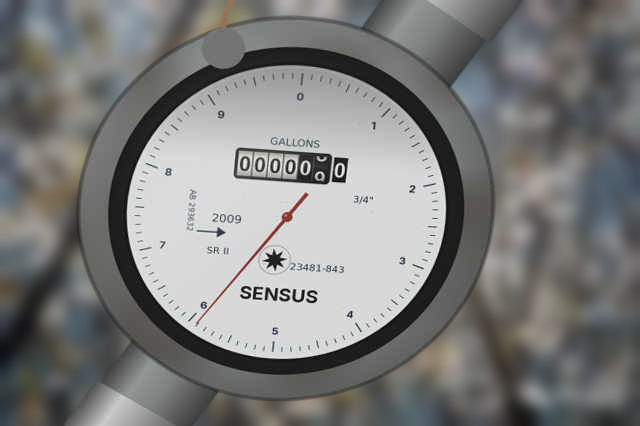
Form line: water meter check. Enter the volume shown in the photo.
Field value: 85.9 gal
